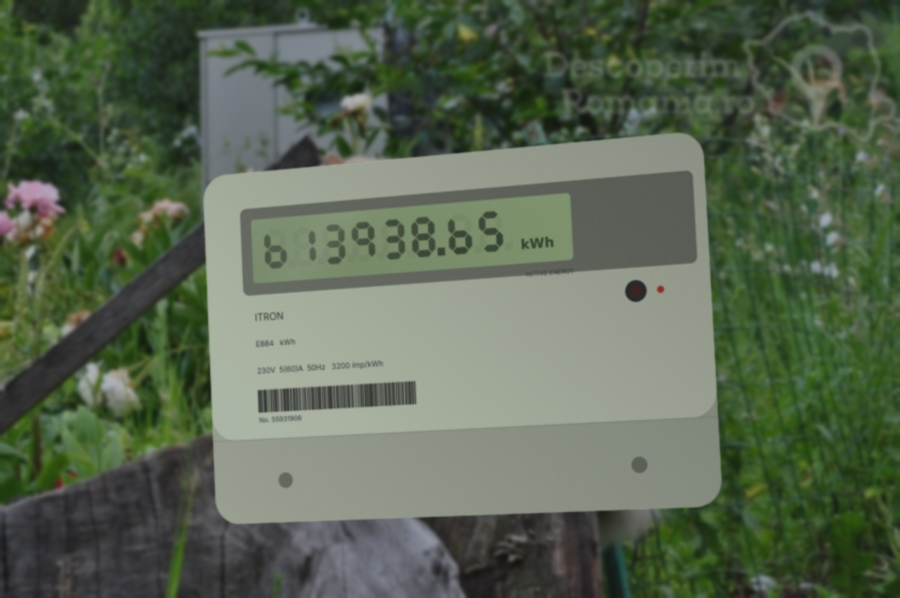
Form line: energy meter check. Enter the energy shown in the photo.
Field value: 613938.65 kWh
